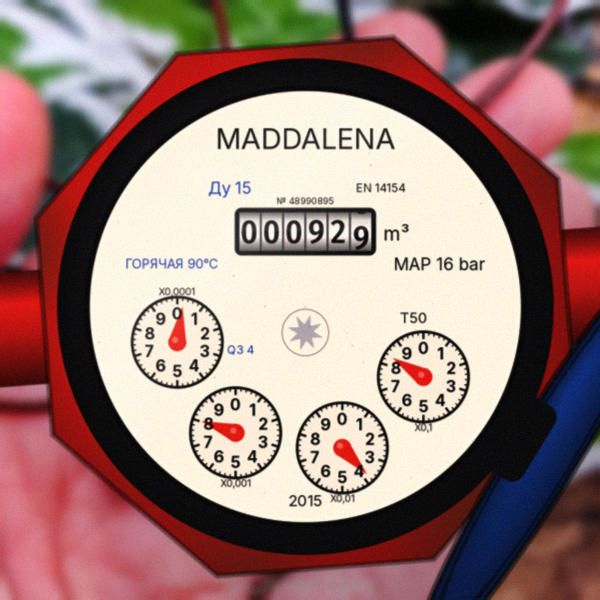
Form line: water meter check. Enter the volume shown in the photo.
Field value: 928.8380 m³
